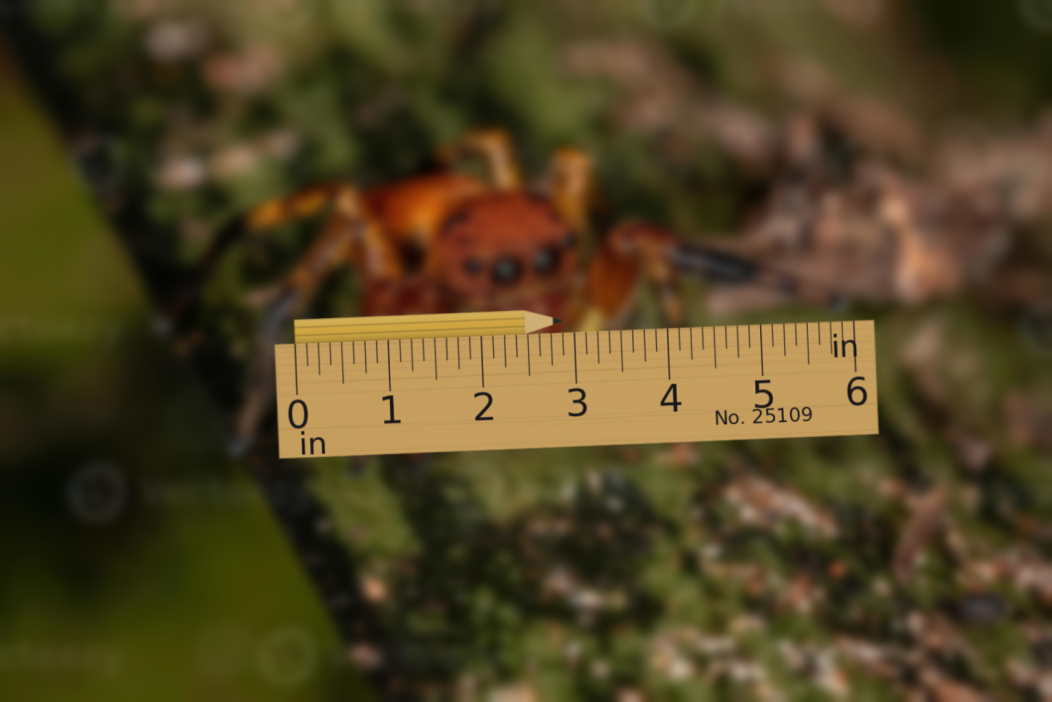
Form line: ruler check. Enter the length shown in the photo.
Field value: 2.875 in
